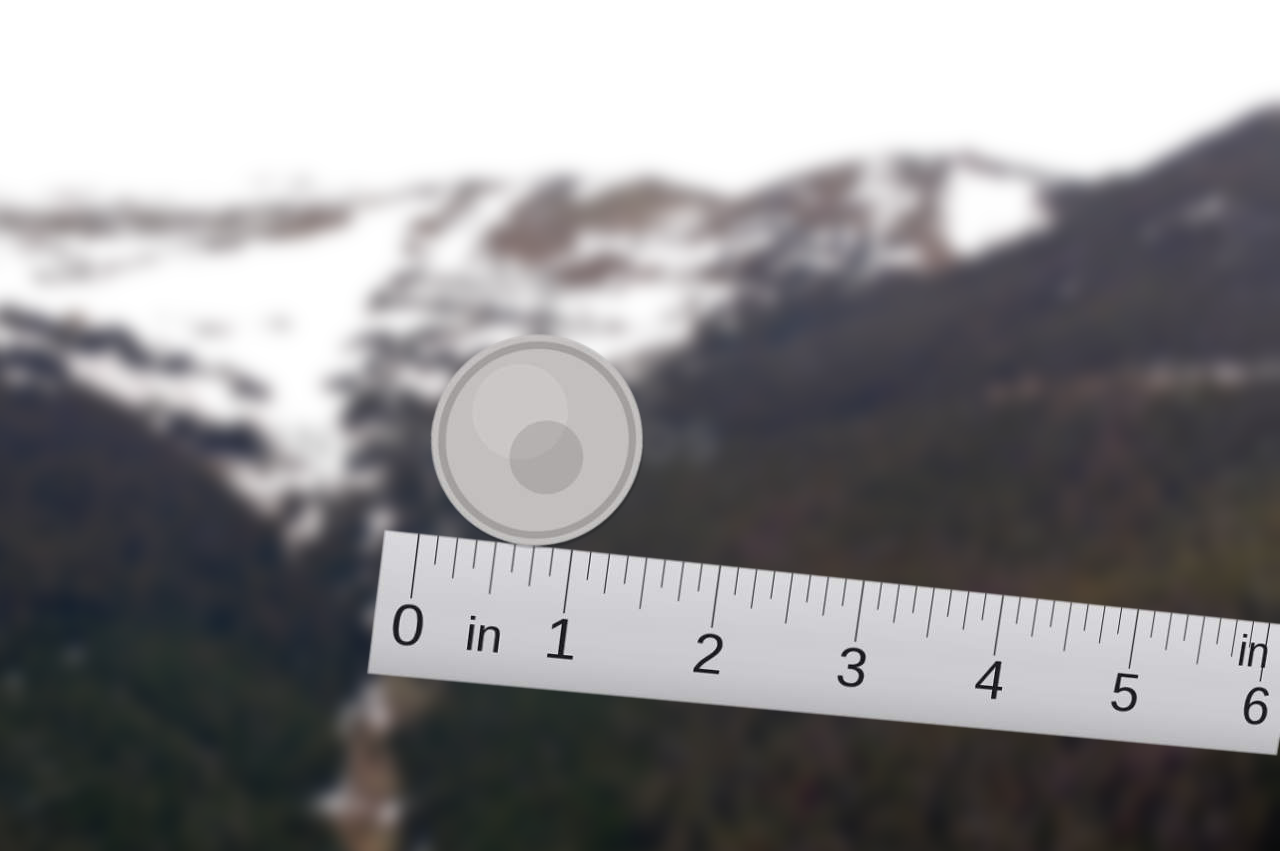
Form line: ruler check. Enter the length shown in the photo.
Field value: 1.375 in
